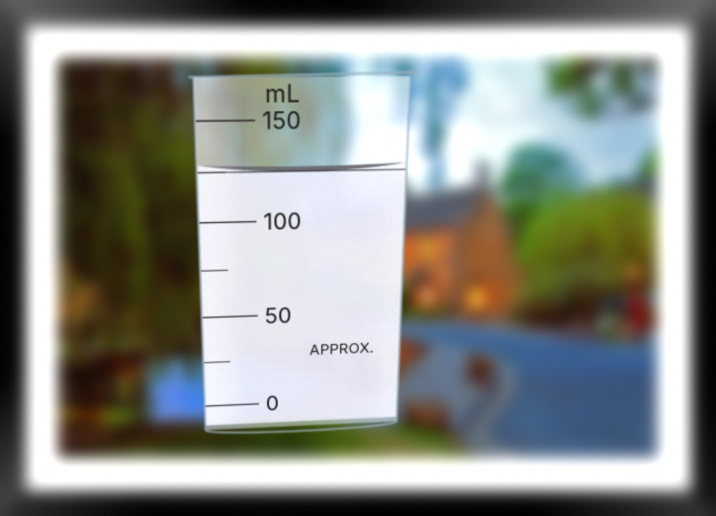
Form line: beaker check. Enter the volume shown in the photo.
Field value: 125 mL
